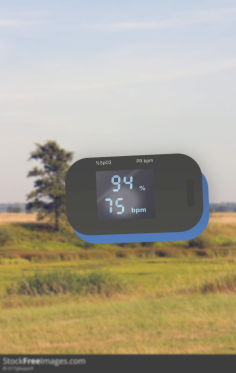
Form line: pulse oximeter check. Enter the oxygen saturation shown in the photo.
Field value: 94 %
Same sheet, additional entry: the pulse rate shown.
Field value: 75 bpm
